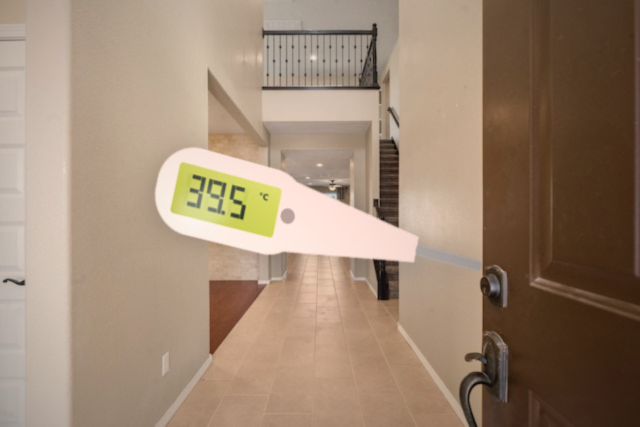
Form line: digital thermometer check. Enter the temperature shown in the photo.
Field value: 39.5 °C
